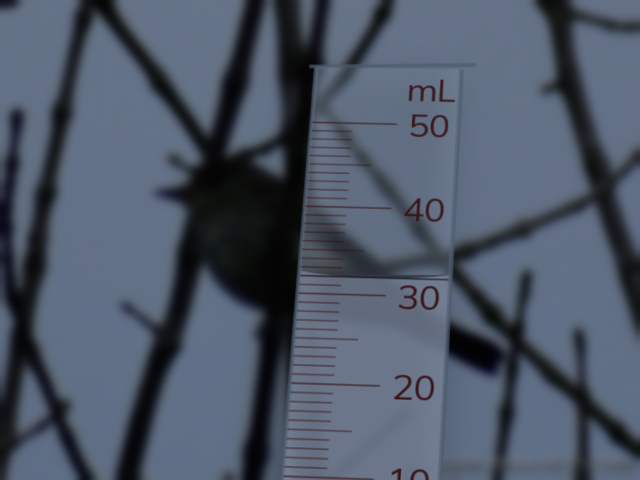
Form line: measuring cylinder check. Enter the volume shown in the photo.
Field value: 32 mL
